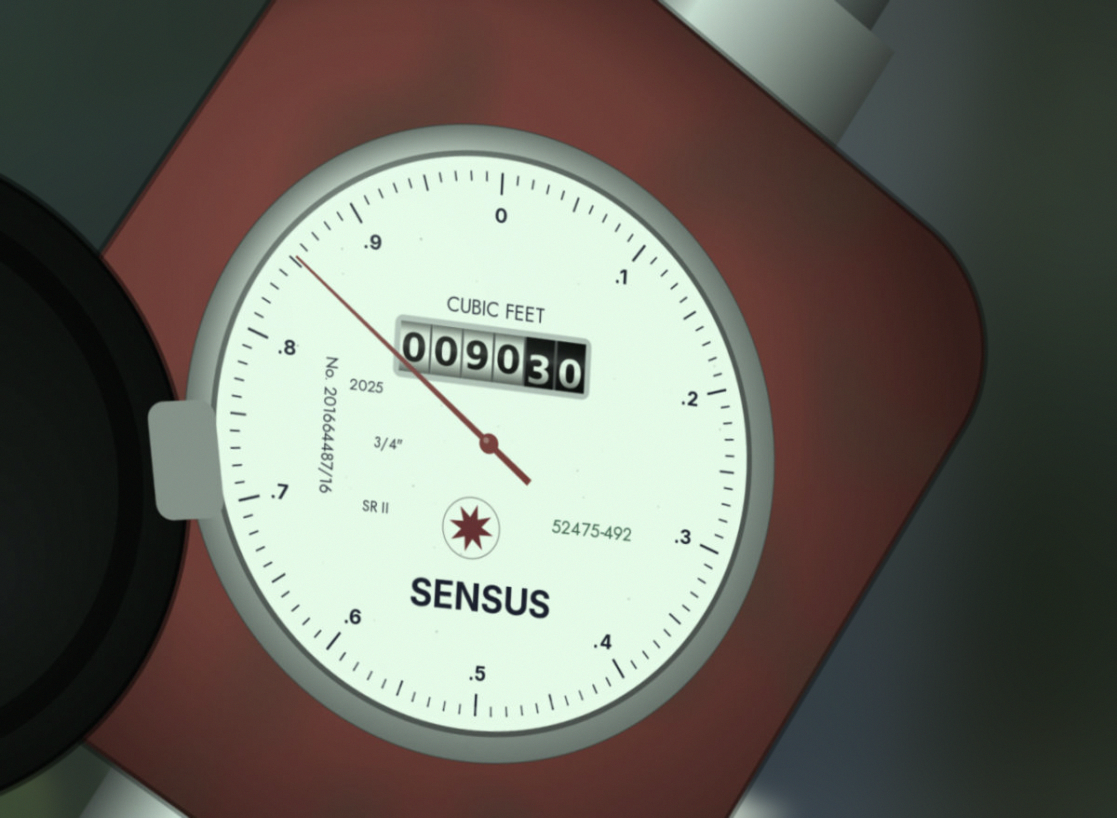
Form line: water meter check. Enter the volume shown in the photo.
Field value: 9029.85 ft³
